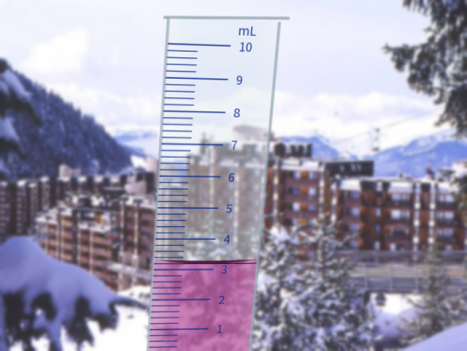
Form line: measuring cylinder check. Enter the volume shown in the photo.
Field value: 3.2 mL
